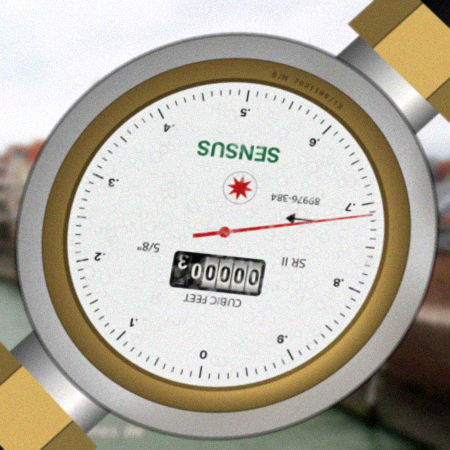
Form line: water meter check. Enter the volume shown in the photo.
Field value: 2.71 ft³
